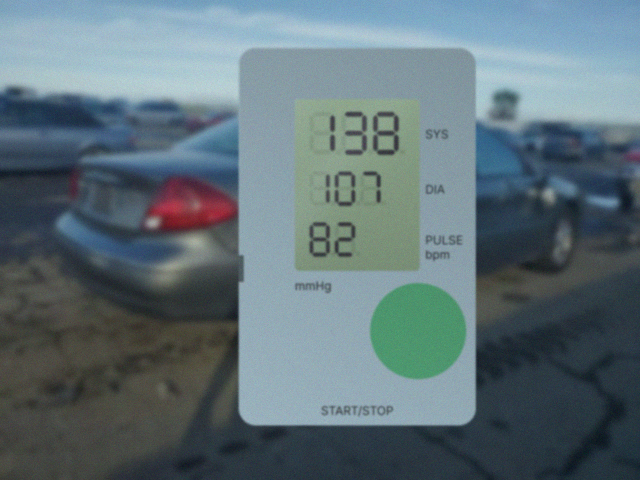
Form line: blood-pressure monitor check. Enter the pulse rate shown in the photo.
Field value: 82 bpm
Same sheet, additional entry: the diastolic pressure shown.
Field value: 107 mmHg
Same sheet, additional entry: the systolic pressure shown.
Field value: 138 mmHg
